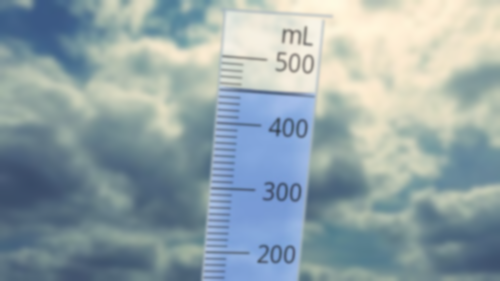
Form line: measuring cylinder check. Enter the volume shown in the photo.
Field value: 450 mL
